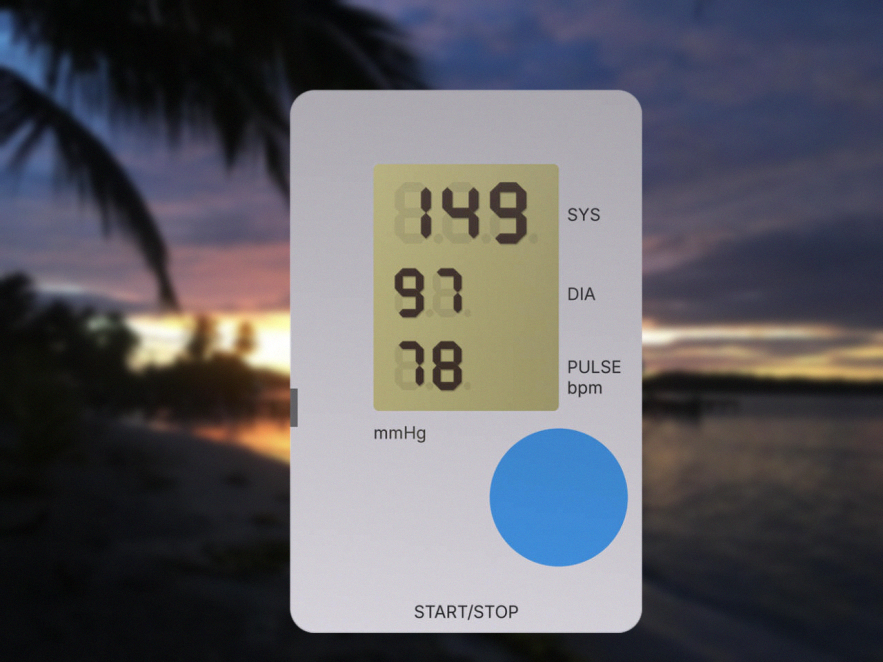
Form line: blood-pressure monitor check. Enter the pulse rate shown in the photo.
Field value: 78 bpm
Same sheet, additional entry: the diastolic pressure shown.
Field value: 97 mmHg
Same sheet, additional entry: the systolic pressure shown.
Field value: 149 mmHg
